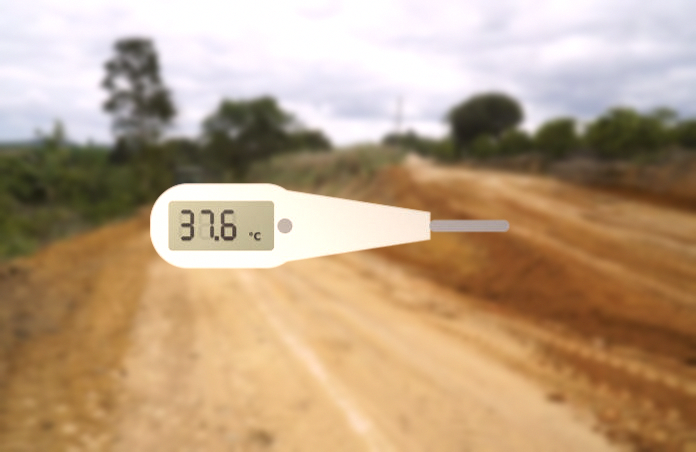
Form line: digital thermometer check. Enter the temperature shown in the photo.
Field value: 37.6 °C
